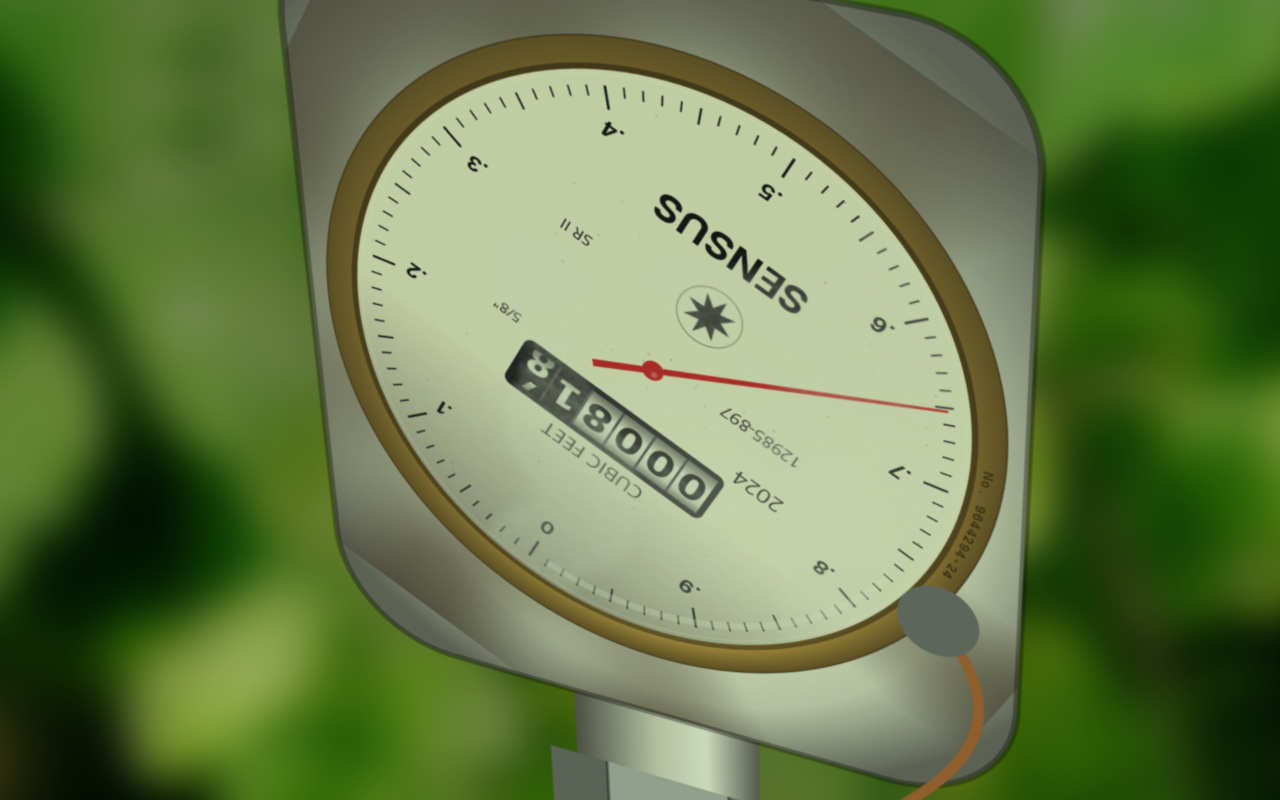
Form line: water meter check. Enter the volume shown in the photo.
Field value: 817.65 ft³
